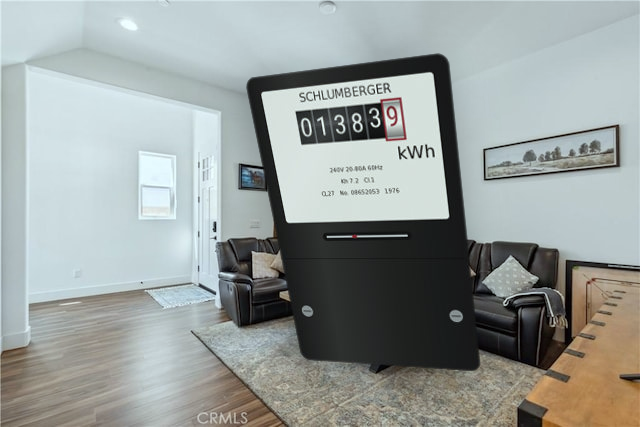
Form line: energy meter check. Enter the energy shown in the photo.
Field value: 1383.9 kWh
